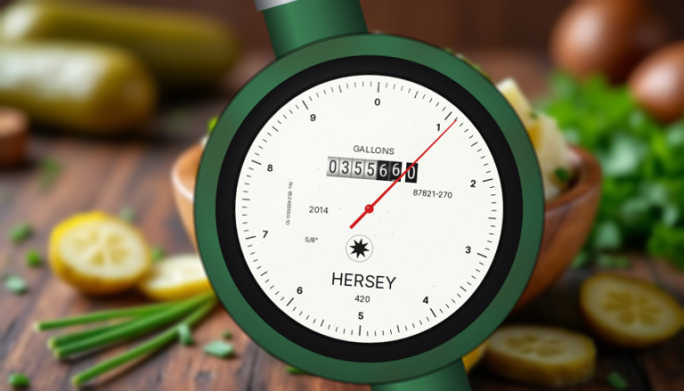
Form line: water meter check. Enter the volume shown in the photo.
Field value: 355661.1 gal
